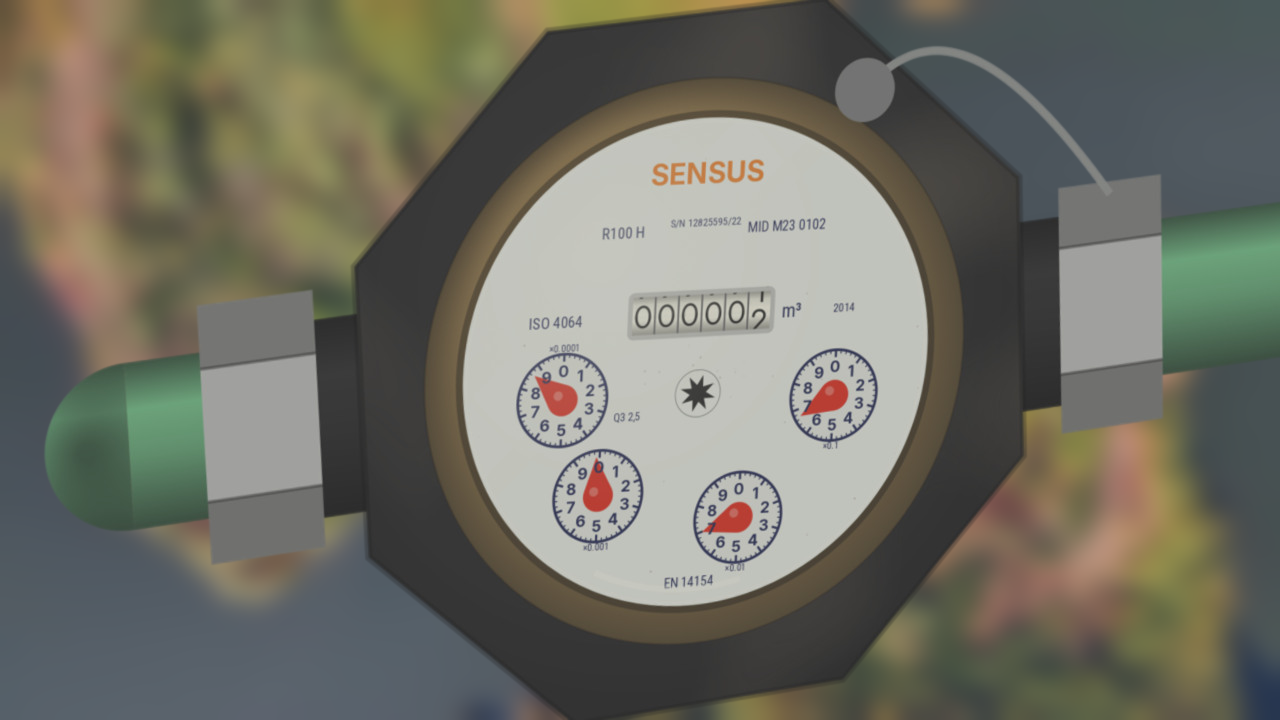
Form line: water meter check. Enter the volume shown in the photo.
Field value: 1.6698 m³
